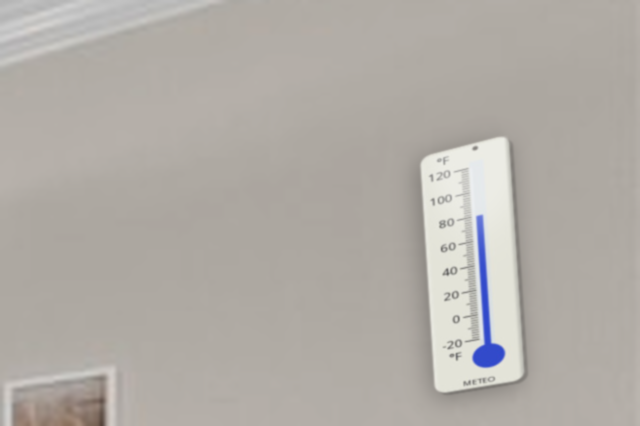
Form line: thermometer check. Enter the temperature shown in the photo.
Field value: 80 °F
